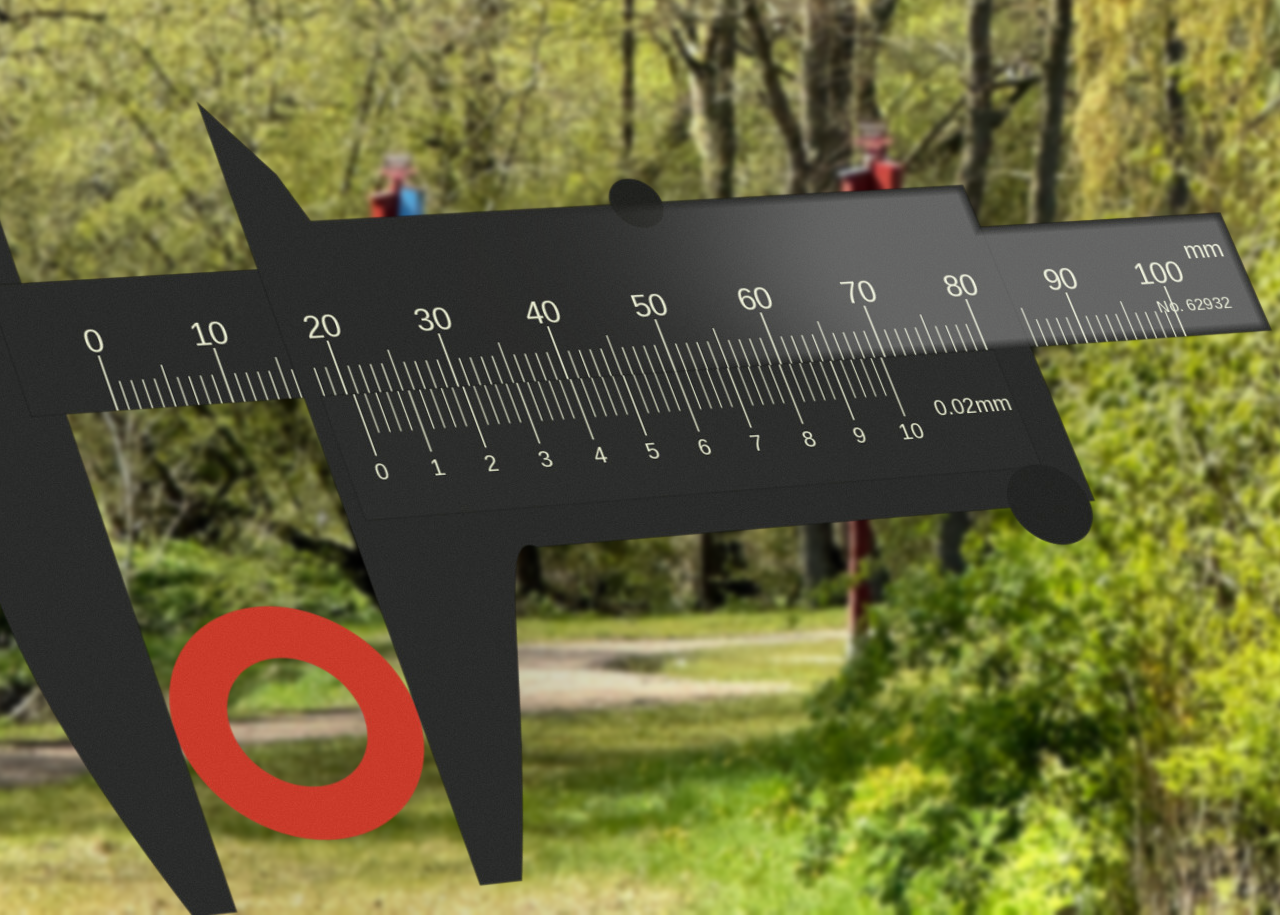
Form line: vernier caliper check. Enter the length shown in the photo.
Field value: 20.6 mm
